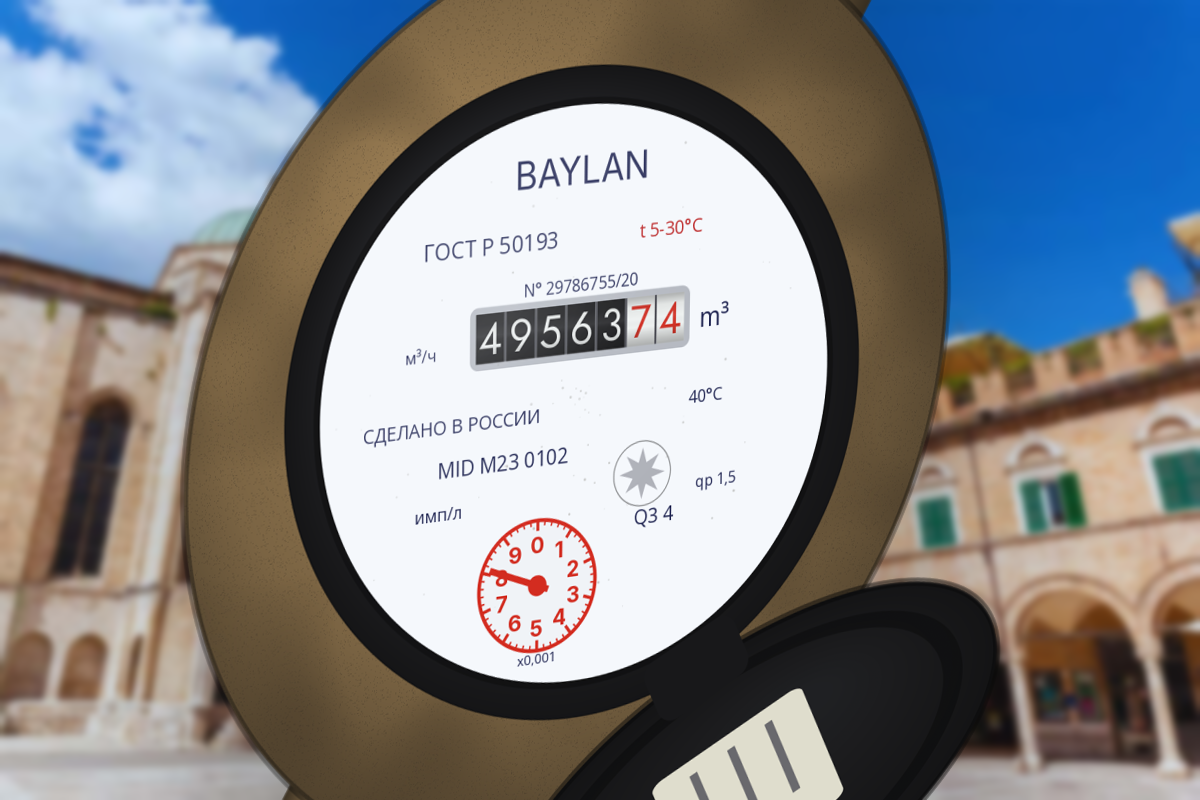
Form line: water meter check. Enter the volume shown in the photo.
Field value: 49563.748 m³
